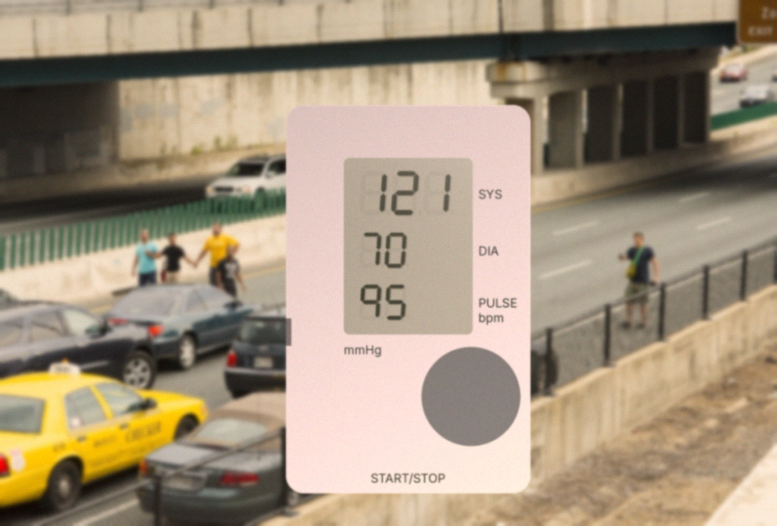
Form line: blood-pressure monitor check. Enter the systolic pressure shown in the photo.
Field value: 121 mmHg
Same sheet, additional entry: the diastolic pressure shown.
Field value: 70 mmHg
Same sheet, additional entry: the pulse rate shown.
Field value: 95 bpm
